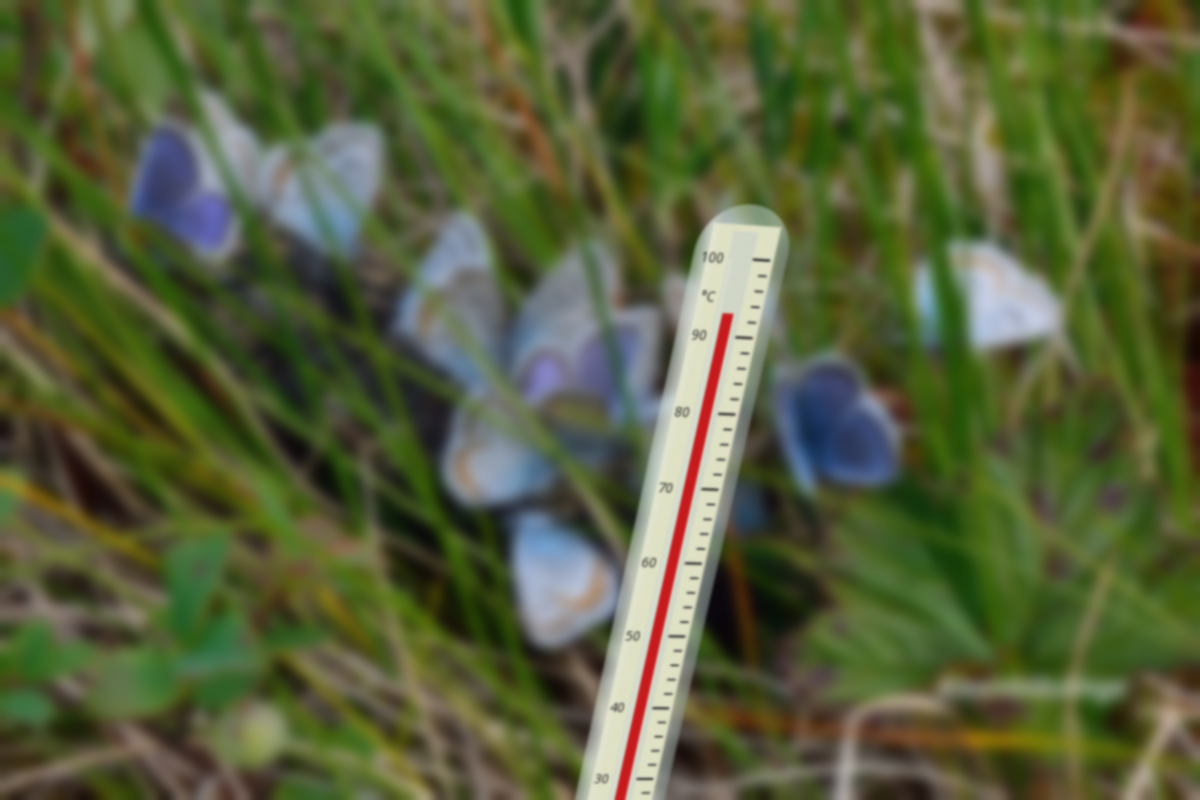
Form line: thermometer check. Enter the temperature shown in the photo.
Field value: 93 °C
